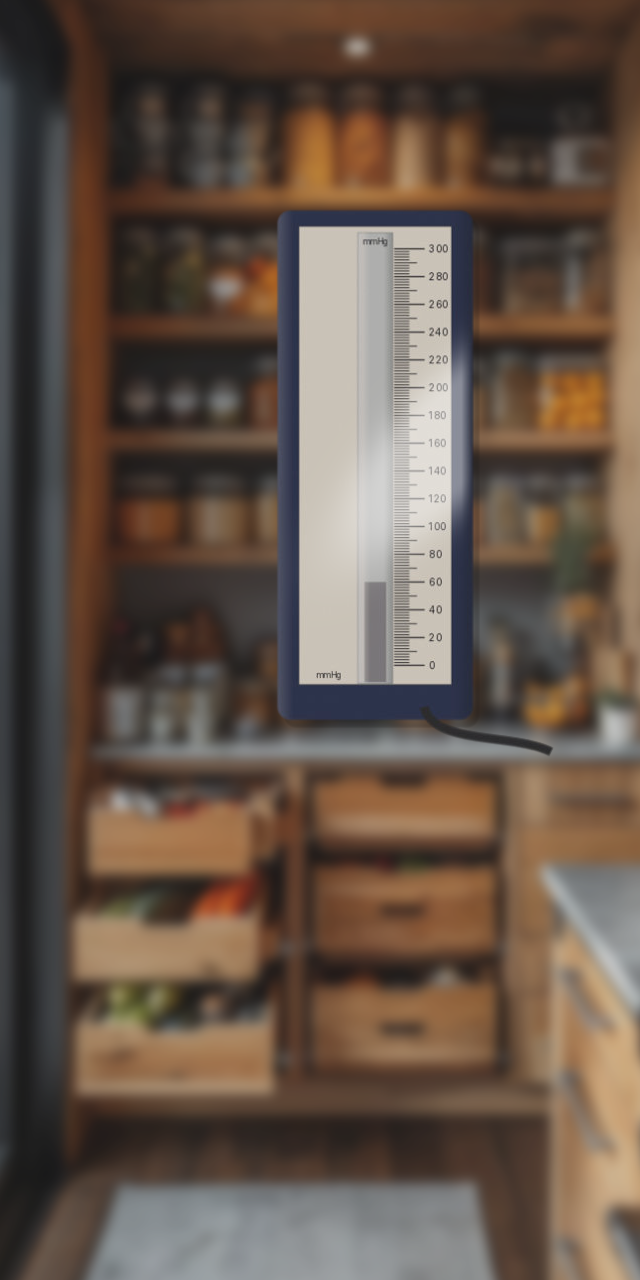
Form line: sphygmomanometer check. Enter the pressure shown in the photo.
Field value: 60 mmHg
